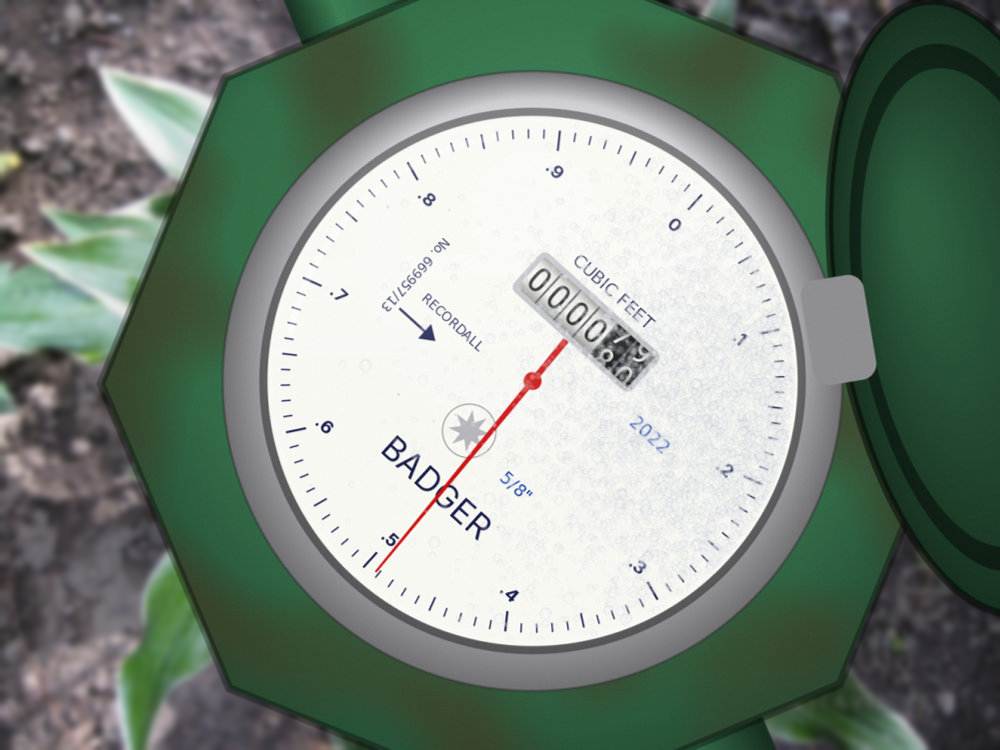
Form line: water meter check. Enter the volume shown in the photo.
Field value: 79.49 ft³
